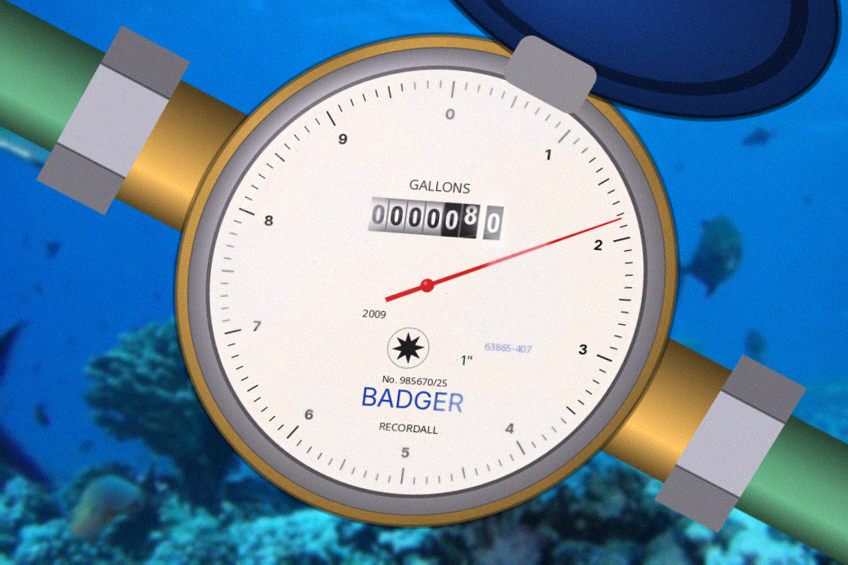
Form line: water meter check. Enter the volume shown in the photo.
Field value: 81.8 gal
